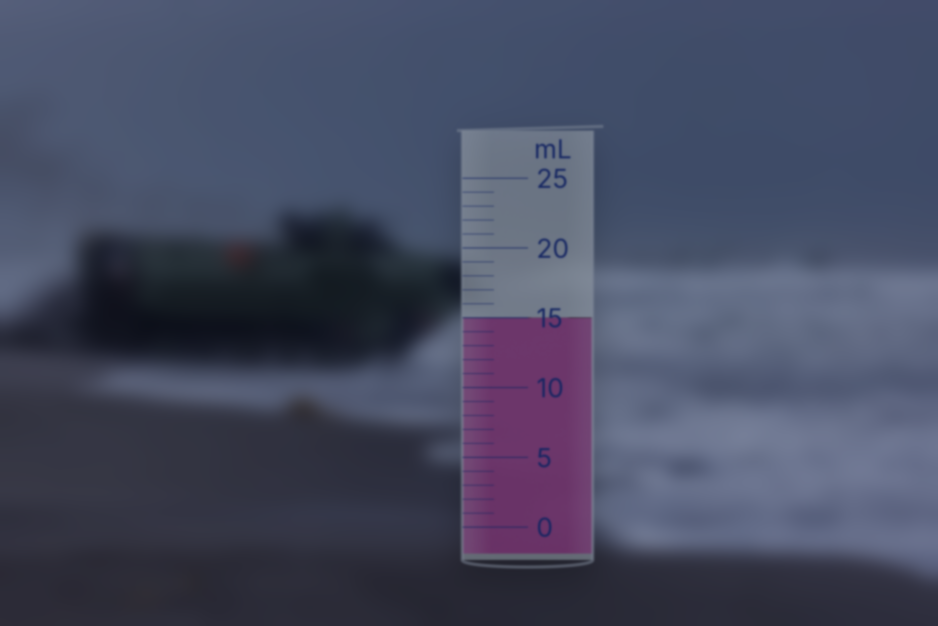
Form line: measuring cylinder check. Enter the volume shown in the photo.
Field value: 15 mL
